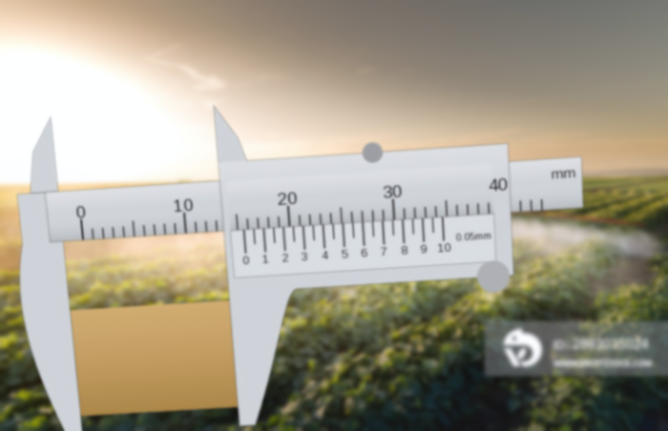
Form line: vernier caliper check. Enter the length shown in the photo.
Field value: 15.6 mm
